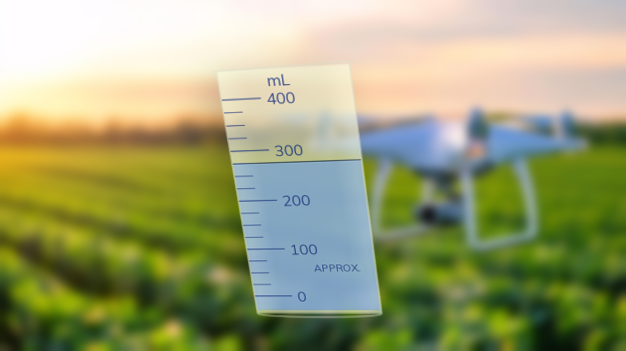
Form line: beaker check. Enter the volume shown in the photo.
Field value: 275 mL
